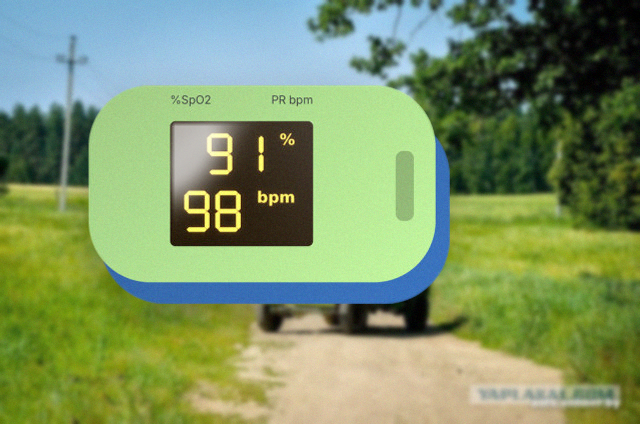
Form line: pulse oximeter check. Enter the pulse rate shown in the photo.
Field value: 98 bpm
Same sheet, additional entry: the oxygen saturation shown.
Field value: 91 %
